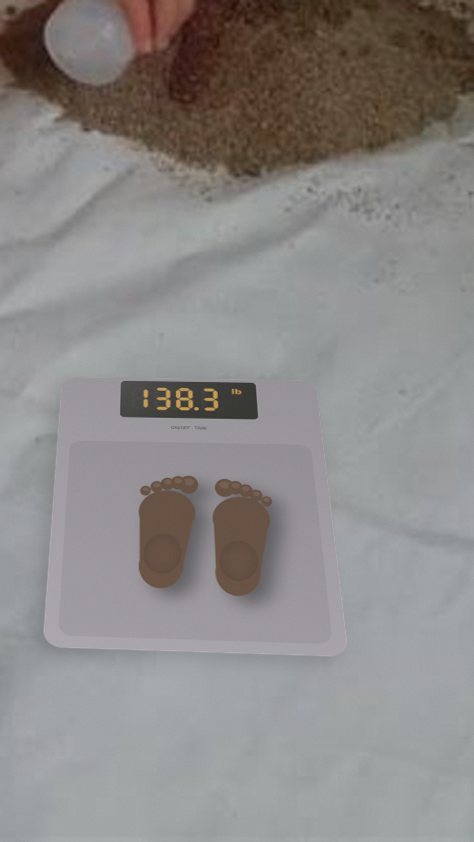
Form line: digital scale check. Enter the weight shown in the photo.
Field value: 138.3 lb
